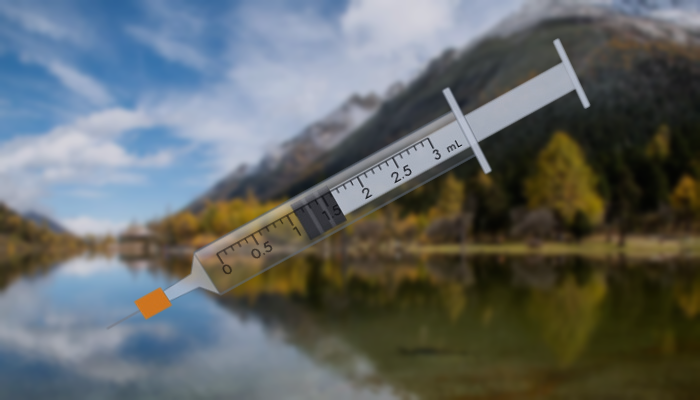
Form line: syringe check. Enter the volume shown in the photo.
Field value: 1.1 mL
